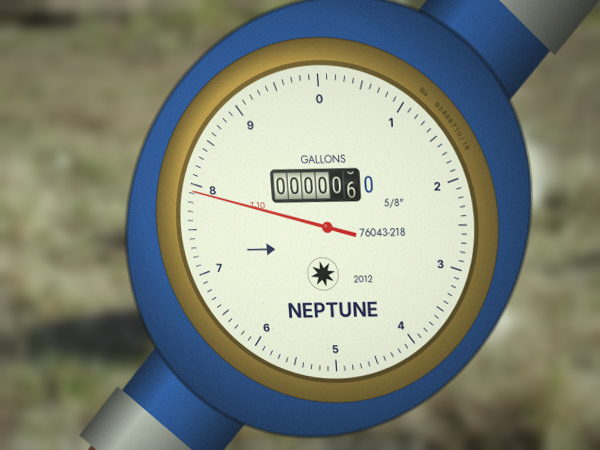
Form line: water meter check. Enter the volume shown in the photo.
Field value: 57.9 gal
